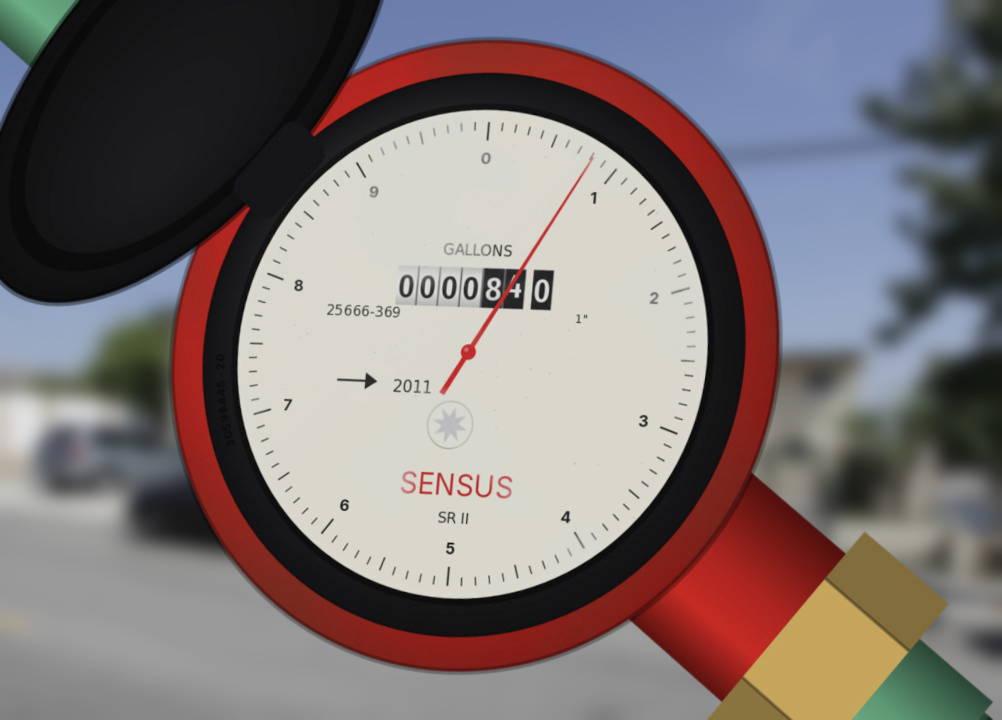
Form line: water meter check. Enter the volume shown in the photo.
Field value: 840.8 gal
